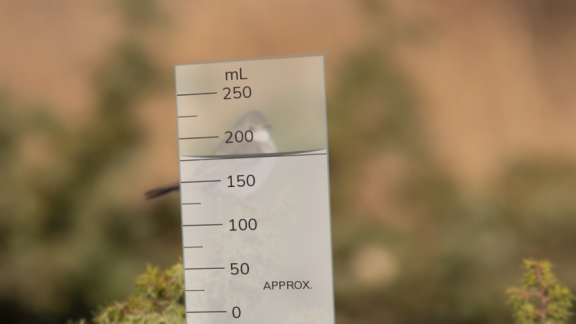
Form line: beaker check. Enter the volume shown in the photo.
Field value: 175 mL
